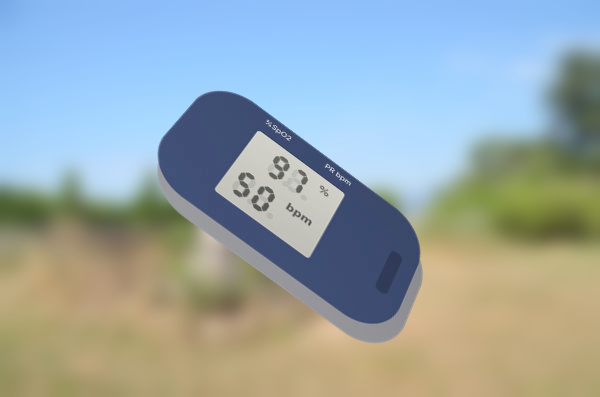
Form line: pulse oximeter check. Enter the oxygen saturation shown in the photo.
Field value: 97 %
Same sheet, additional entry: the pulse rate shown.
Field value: 50 bpm
